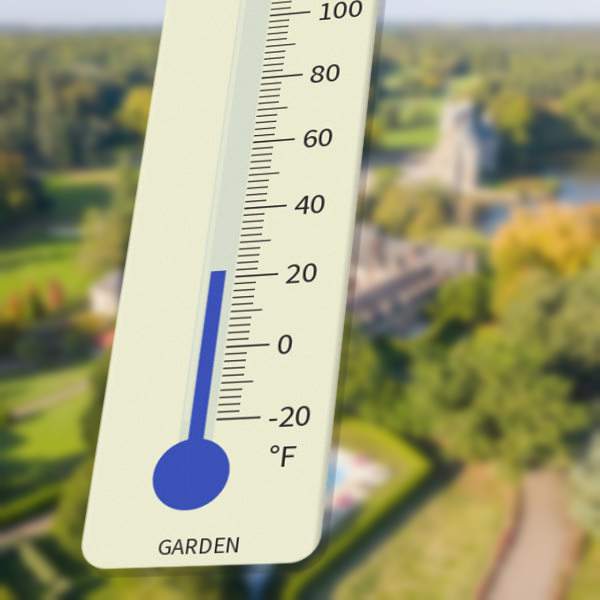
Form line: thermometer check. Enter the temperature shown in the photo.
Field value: 22 °F
